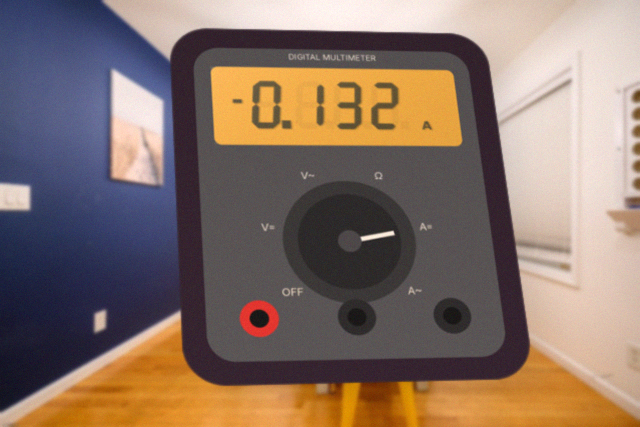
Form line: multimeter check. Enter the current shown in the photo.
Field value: -0.132 A
